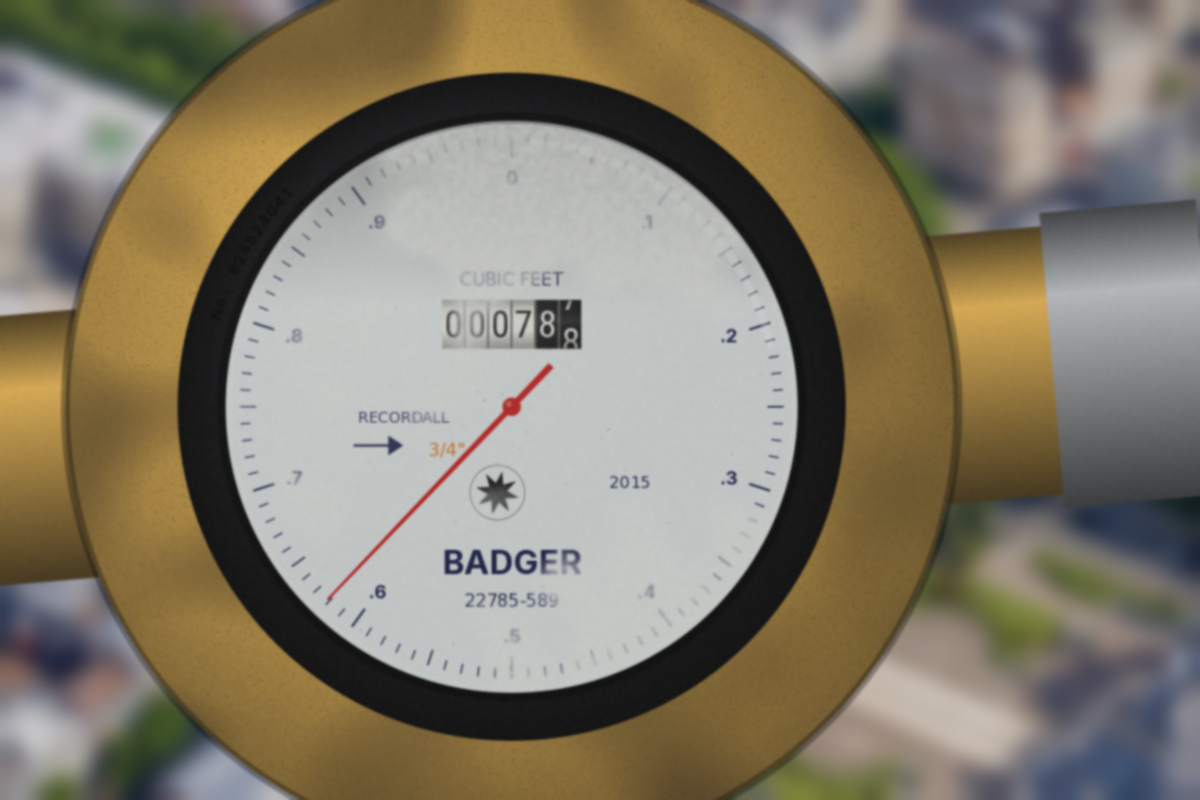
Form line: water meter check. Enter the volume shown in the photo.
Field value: 787.62 ft³
